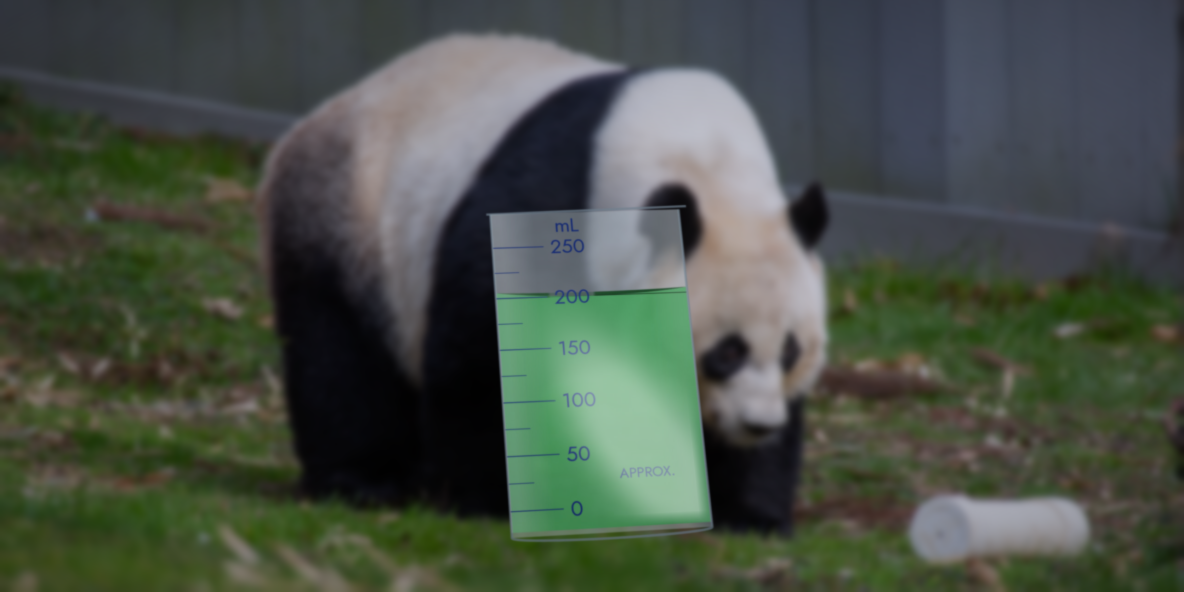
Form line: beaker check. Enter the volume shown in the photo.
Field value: 200 mL
